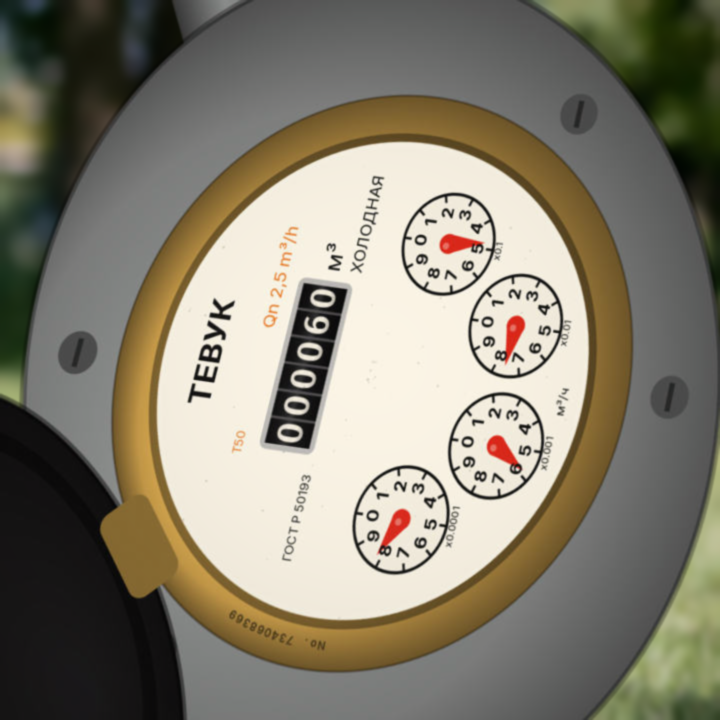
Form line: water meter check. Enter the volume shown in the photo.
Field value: 60.4758 m³
